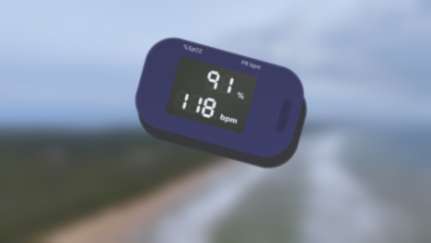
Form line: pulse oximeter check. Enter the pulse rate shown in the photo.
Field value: 118 bpm
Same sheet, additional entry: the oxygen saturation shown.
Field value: 91 %
